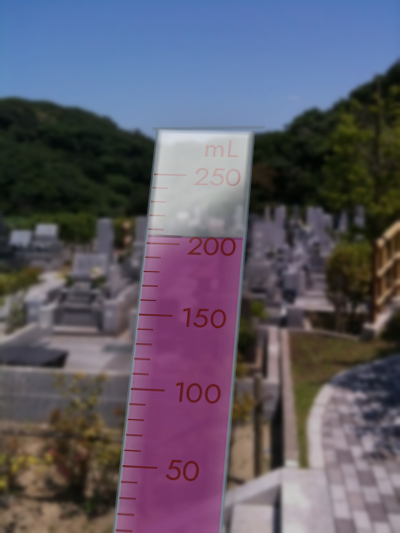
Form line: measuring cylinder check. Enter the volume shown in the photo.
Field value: 205 mL
